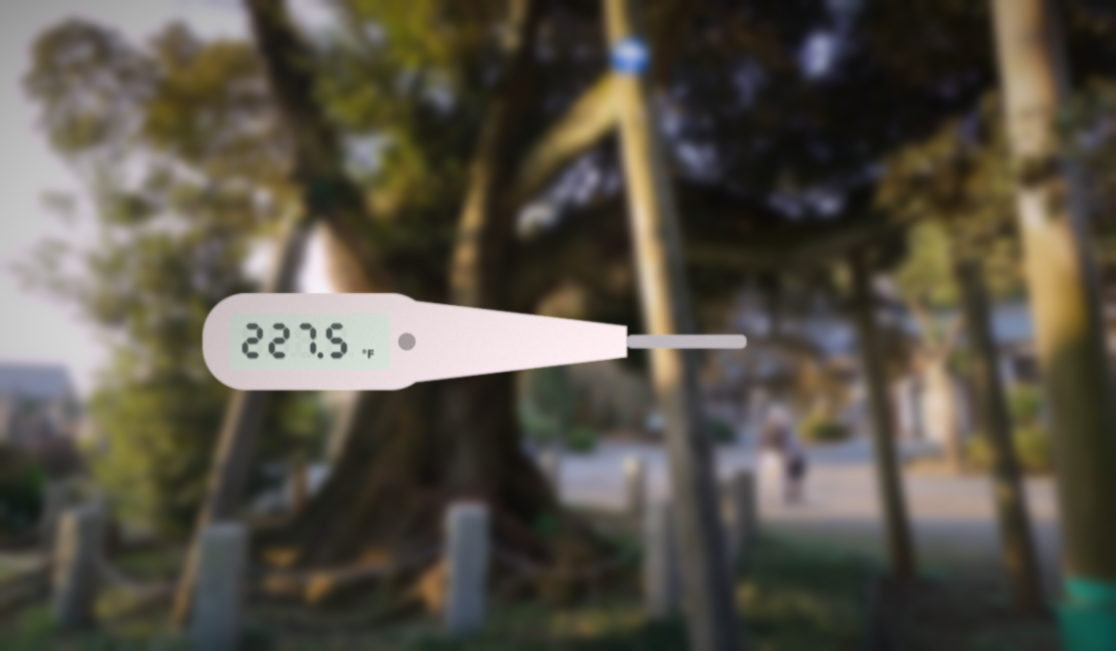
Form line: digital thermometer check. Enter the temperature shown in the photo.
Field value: 227.5 °F
